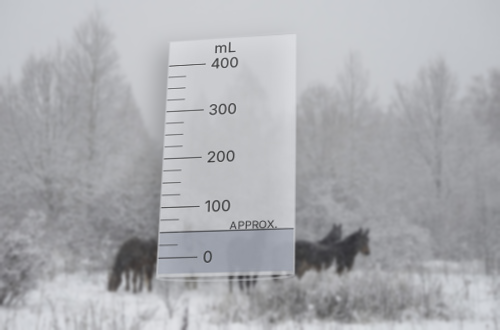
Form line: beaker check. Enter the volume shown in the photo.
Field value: 50 mL
